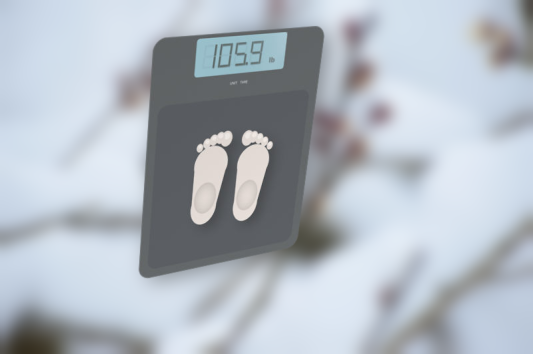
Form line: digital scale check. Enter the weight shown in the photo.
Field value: 105.9 lb
